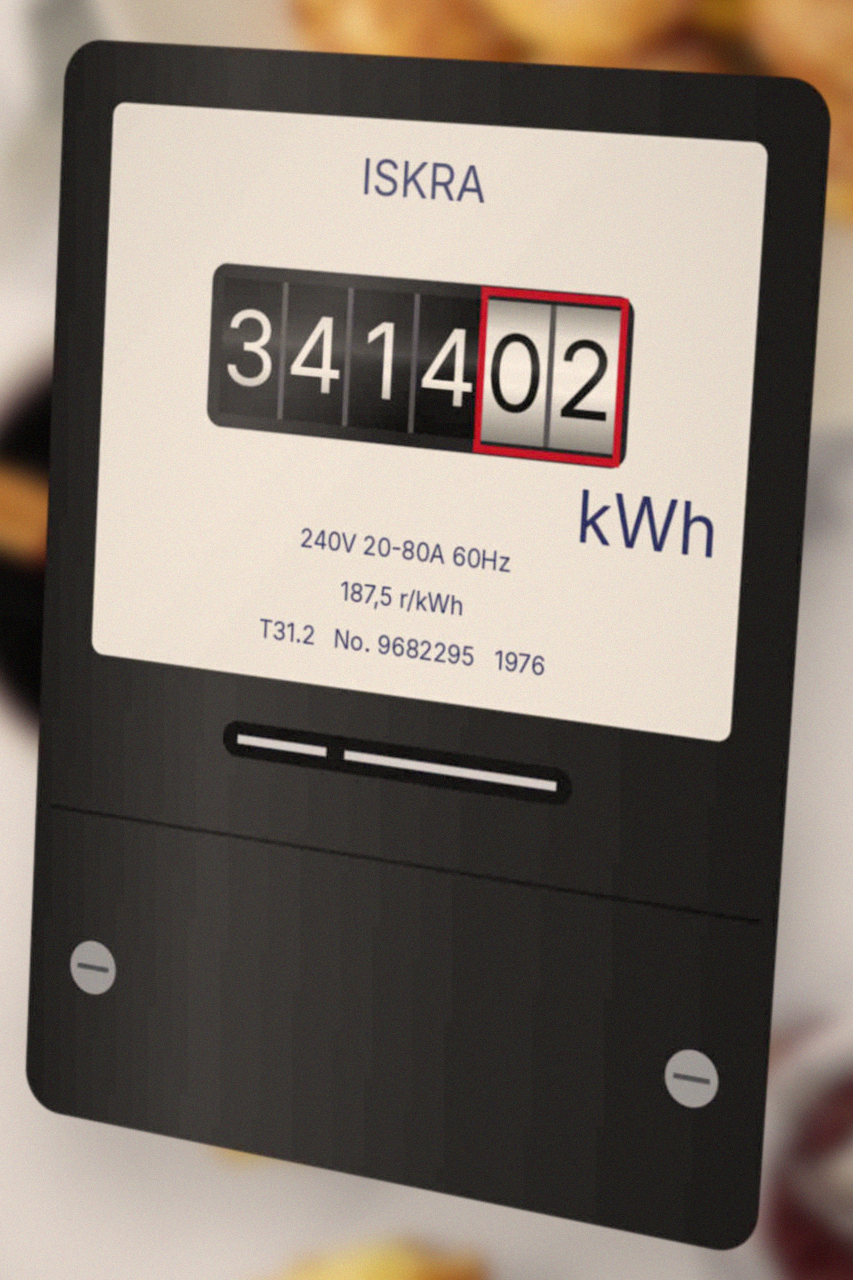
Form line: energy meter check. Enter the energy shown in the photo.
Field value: 3414.02 kWh
